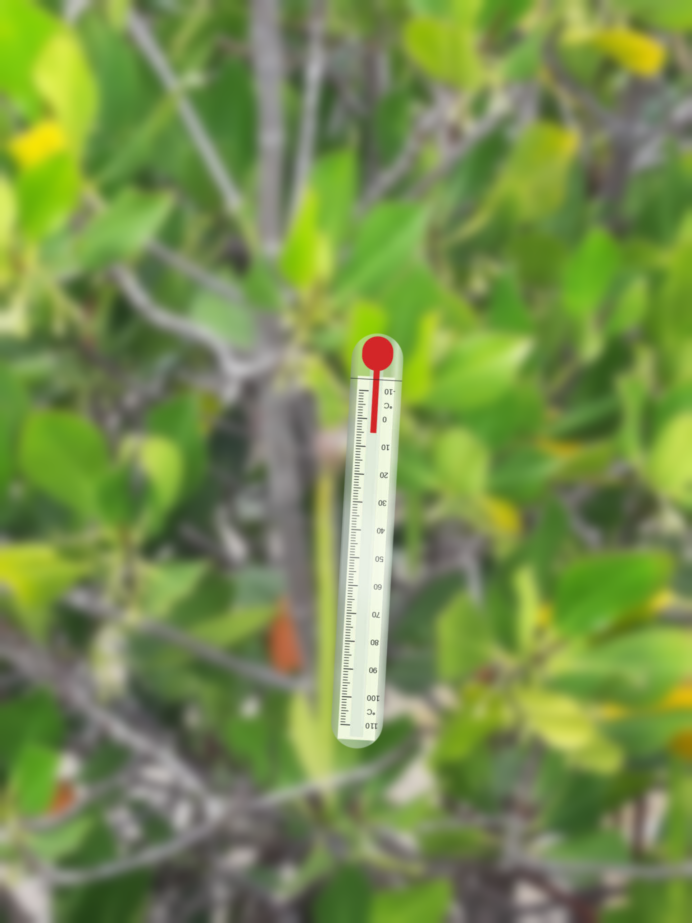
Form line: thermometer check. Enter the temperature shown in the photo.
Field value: 5 °C
